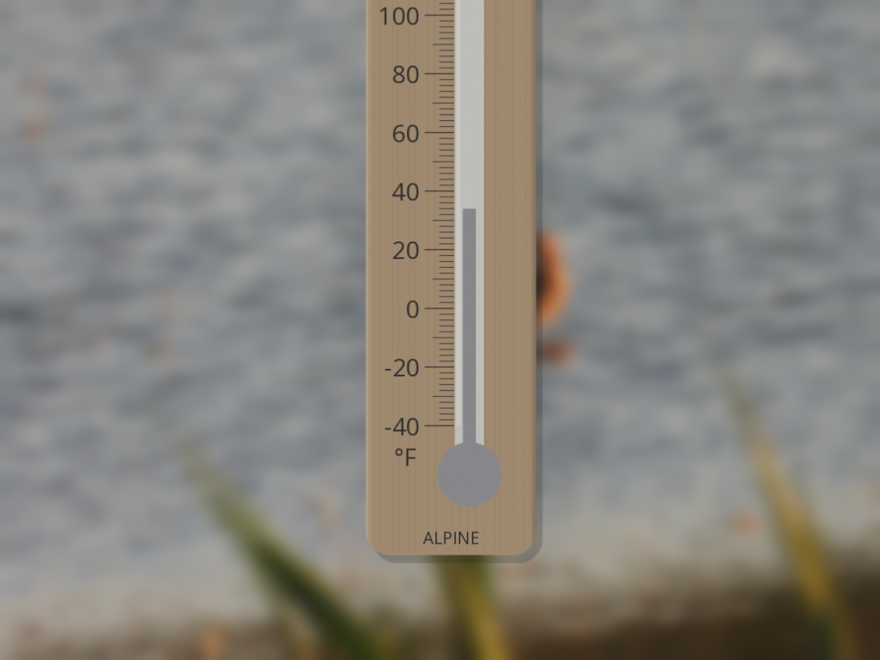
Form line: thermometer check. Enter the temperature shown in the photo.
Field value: 34 °F
